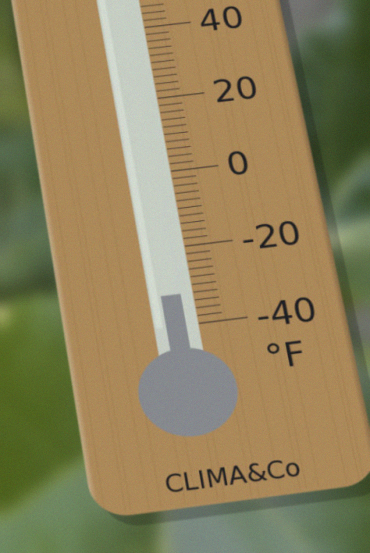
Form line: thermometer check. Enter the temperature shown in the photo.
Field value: -32 °F
